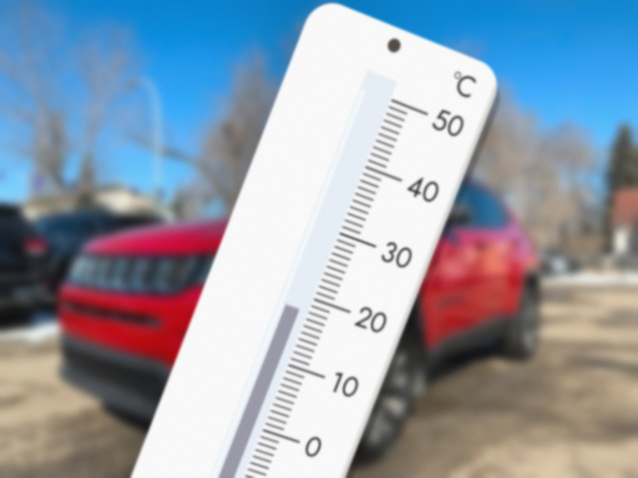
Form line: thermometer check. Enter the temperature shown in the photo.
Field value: 18 °C
